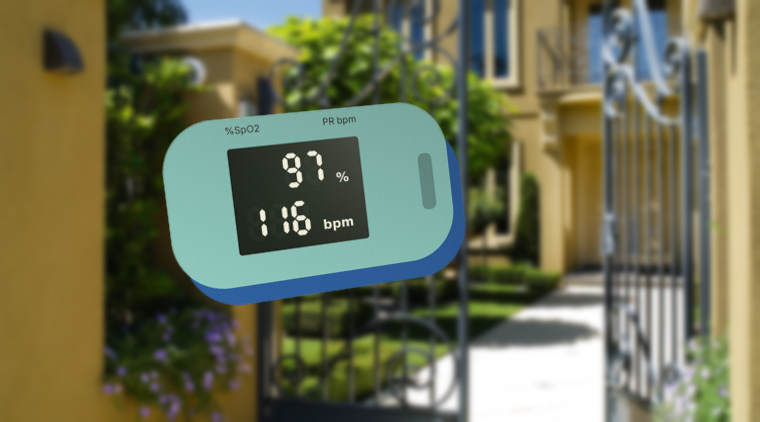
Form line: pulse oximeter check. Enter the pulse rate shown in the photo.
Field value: 116 bpm
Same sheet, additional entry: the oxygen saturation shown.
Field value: 97 %
